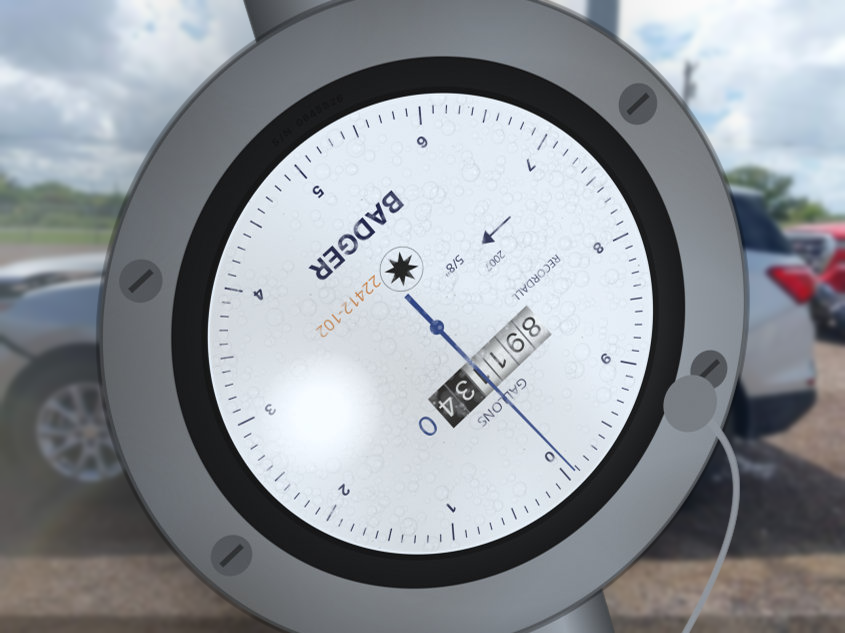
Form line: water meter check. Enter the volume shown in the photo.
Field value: 8911339.9 gal
